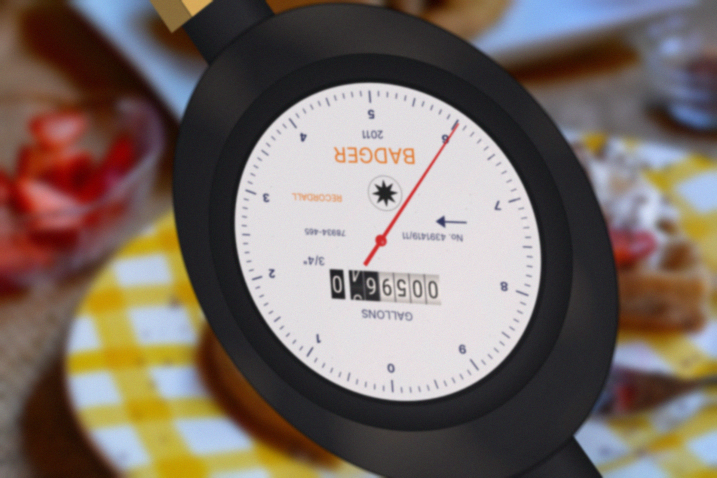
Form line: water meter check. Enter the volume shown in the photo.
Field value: 59636.0 gal
